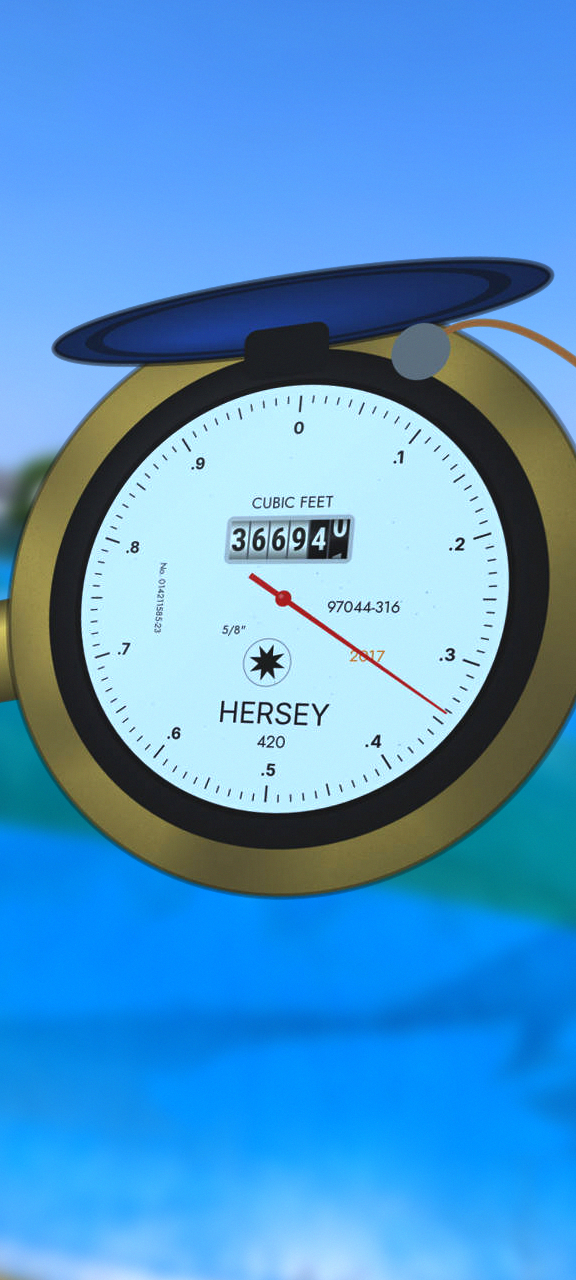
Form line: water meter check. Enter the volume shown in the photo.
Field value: 366940.34 ft³
